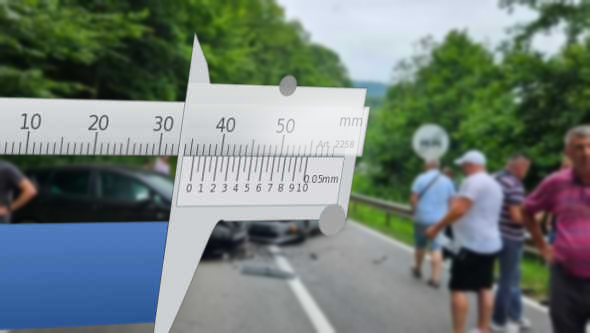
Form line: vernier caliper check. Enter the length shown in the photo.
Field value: 35.6 mm
